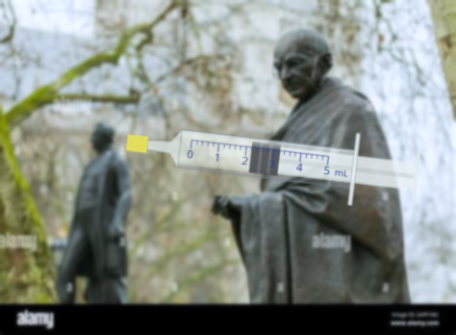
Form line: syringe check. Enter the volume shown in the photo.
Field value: 2.2 mL
